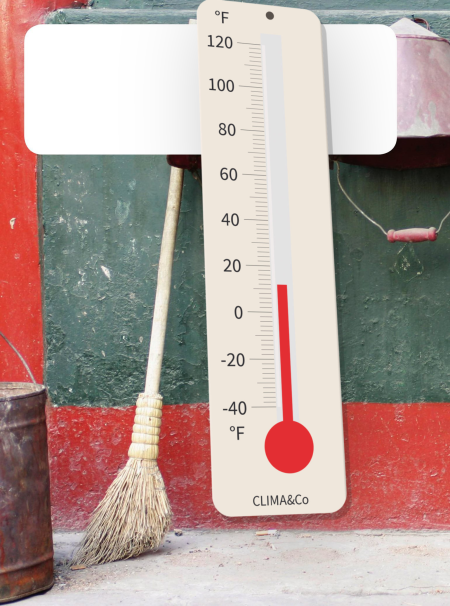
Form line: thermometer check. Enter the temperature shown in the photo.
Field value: 12 °F
